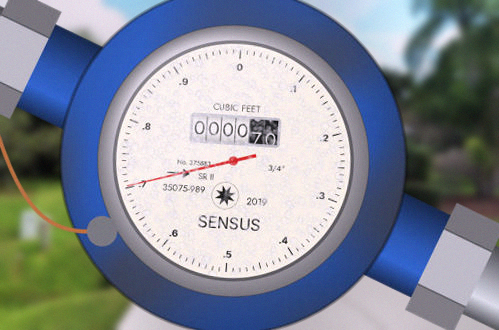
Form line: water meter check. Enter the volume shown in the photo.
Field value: 69.70 ft³
